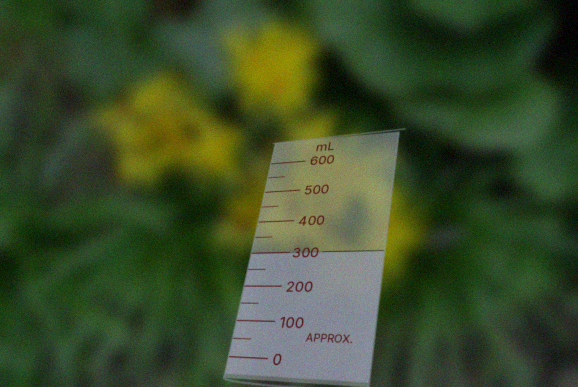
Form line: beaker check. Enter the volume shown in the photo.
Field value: 300 mL
